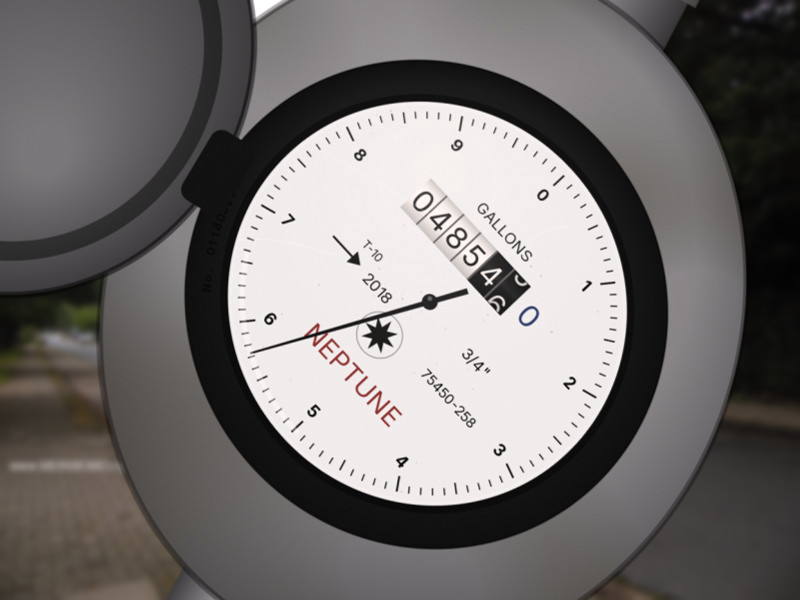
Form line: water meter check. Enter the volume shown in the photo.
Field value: 485455.7 gal
